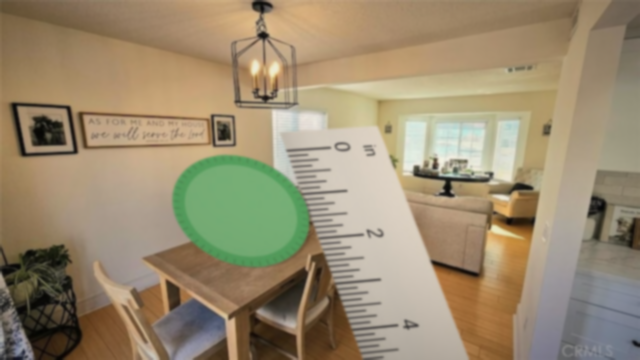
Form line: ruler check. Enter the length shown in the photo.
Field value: 2.5 in
